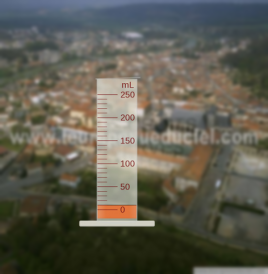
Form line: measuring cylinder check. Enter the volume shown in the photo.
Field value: 10 mL
